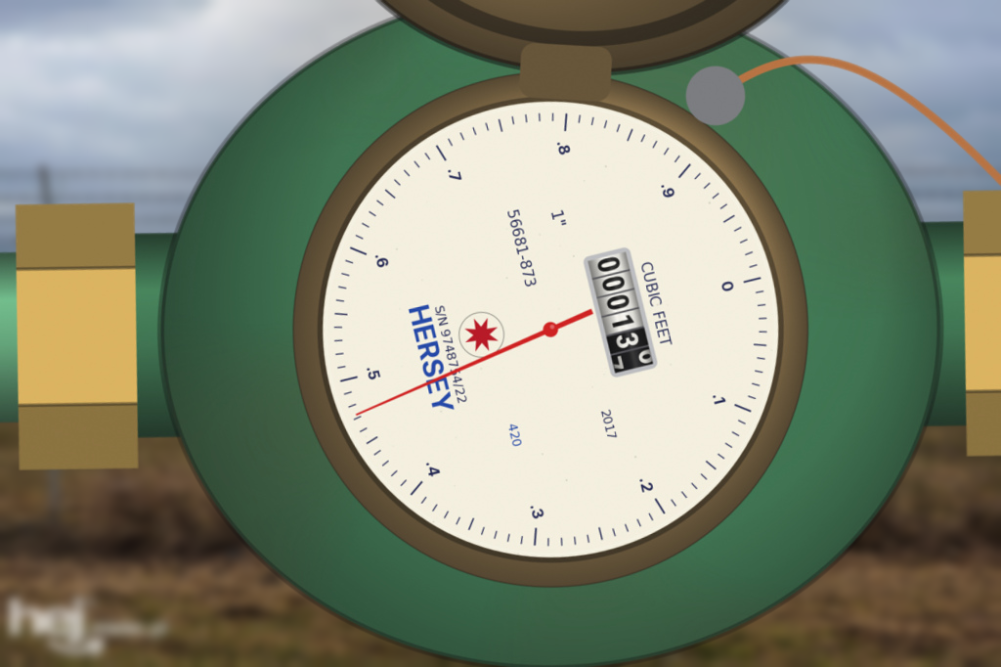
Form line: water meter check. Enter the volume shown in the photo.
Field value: 136.47 ft³
